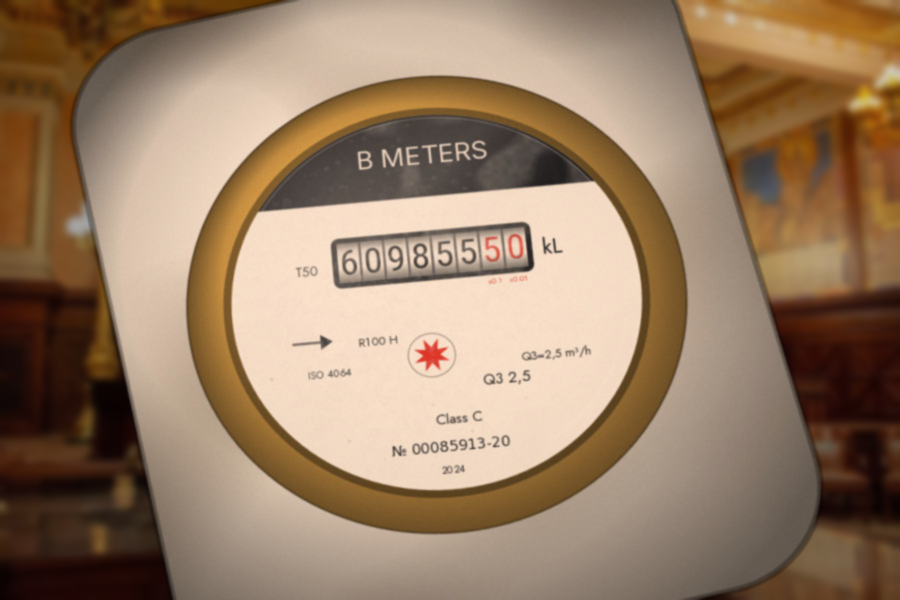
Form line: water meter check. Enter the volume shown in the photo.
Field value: 609855.50 kL
